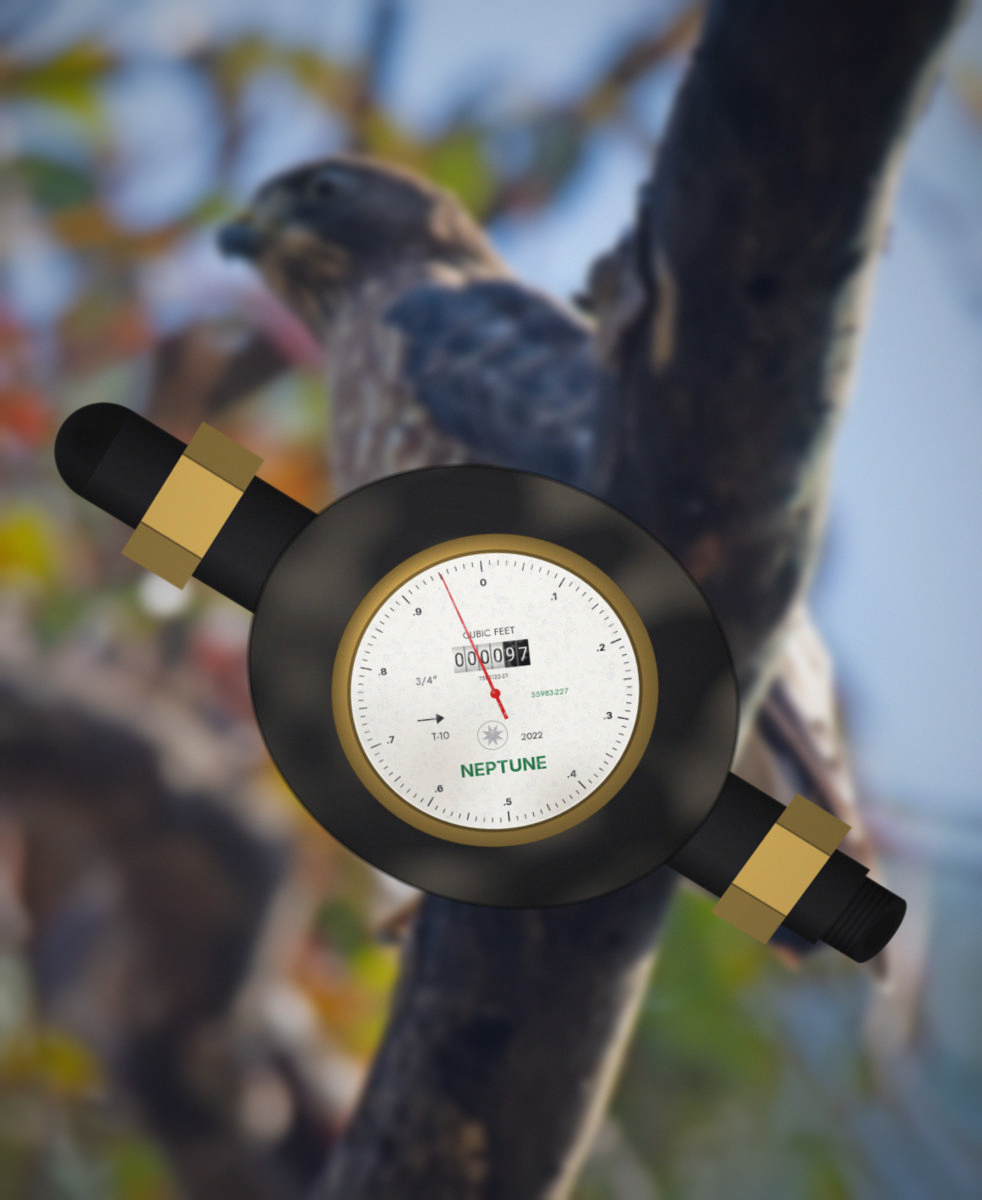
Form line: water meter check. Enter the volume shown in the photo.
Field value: 96.95 ft³
